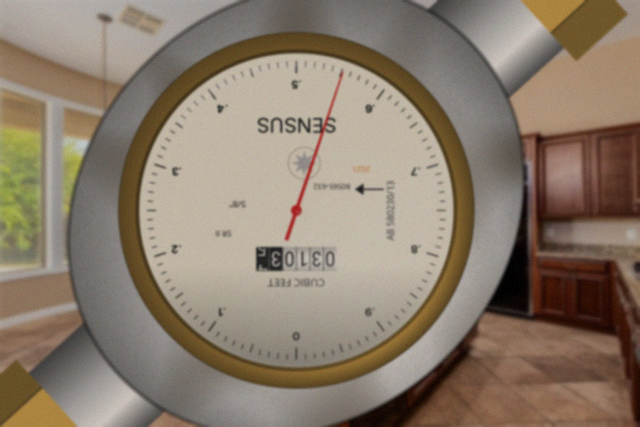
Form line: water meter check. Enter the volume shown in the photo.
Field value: 31034.55 ft³
